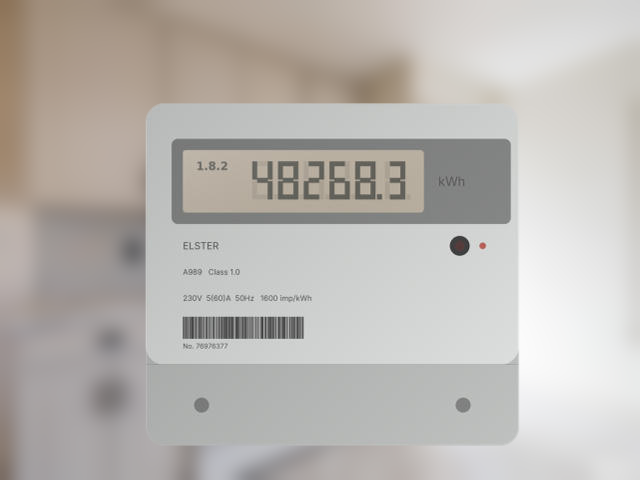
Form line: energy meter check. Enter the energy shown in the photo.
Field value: 48268.3 kWh
